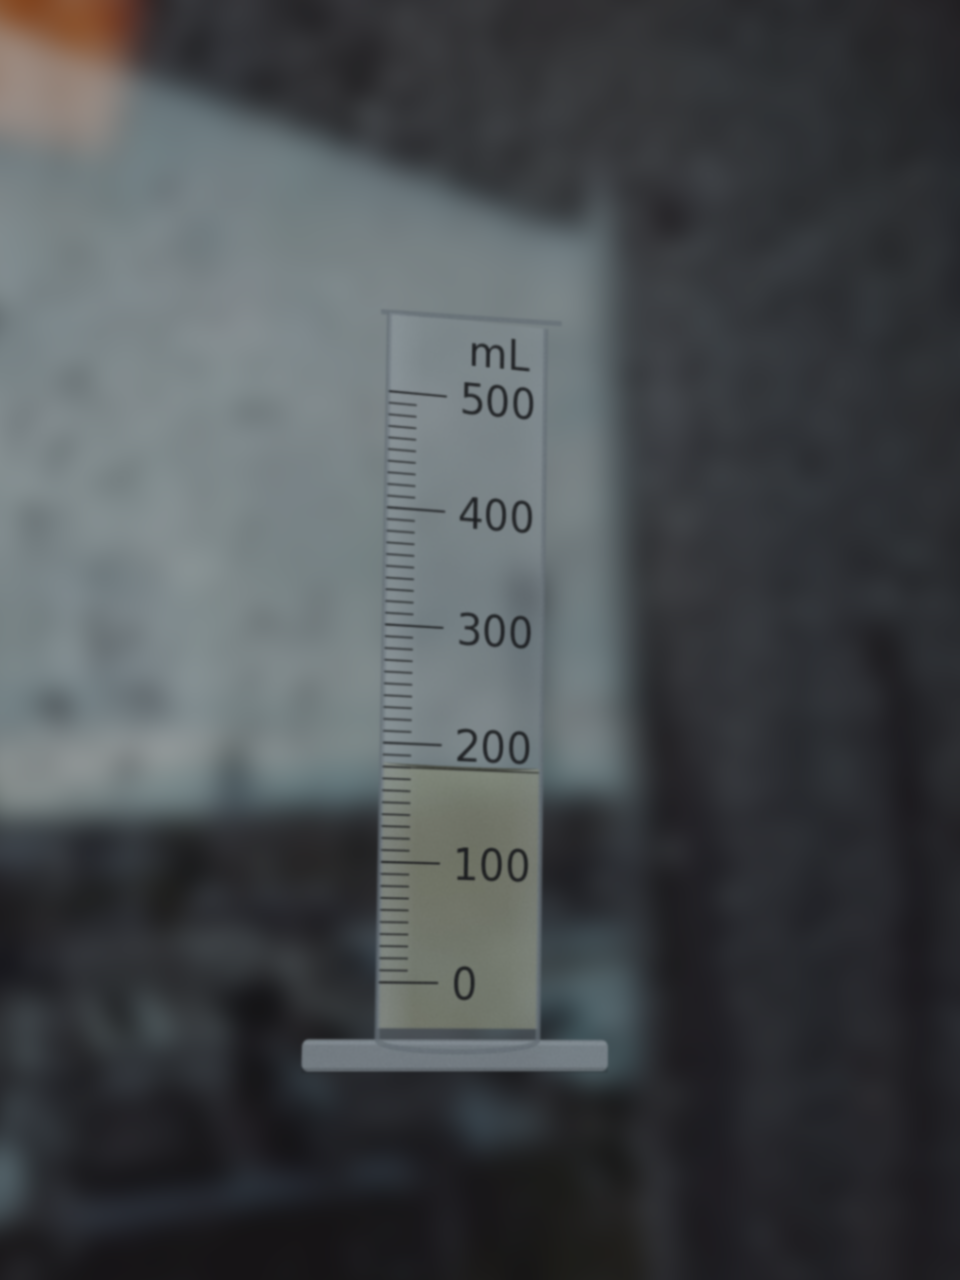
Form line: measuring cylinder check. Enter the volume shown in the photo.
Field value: 180 mL
